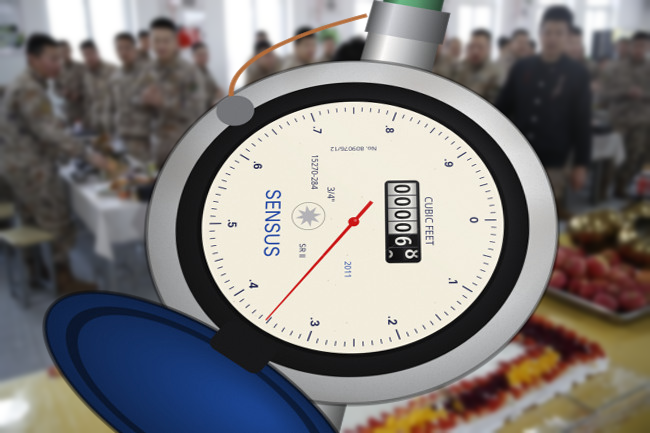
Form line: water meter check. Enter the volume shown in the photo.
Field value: 68.35 ft³
